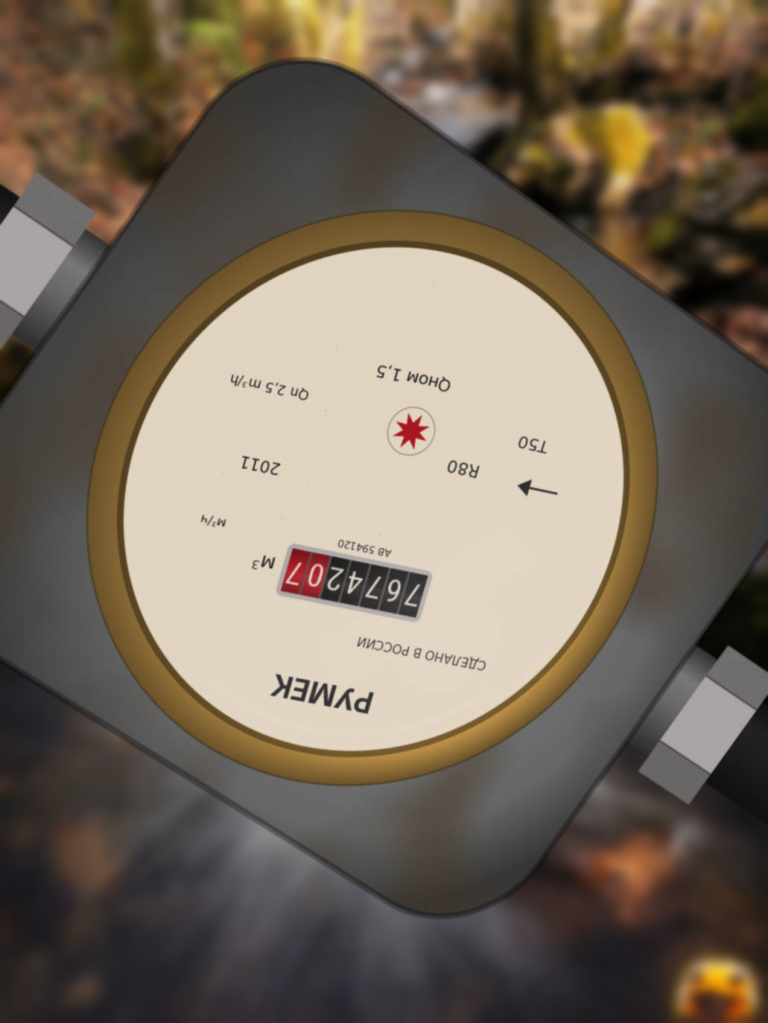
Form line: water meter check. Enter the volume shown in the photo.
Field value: 76742.07 m³
